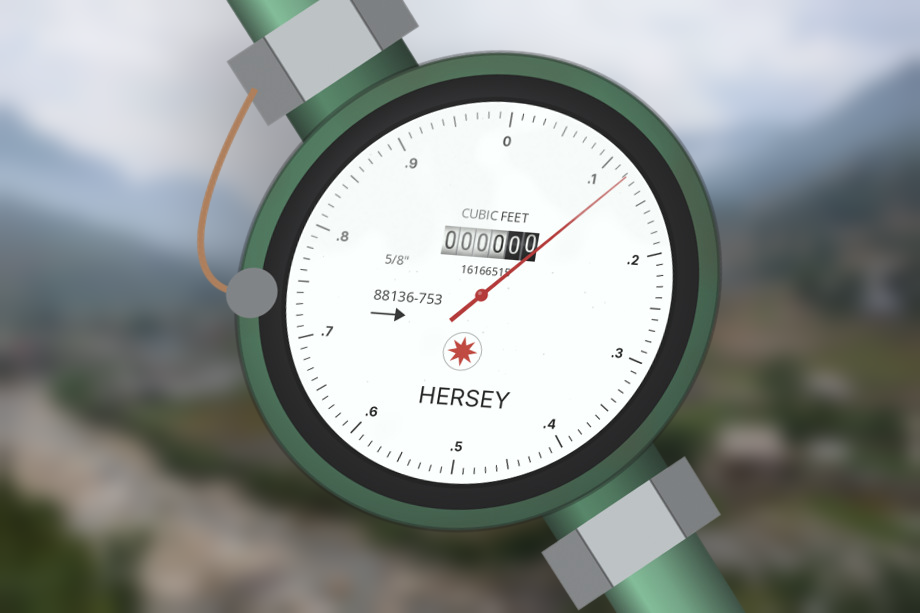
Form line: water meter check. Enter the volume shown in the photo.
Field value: 0.12 ft³
